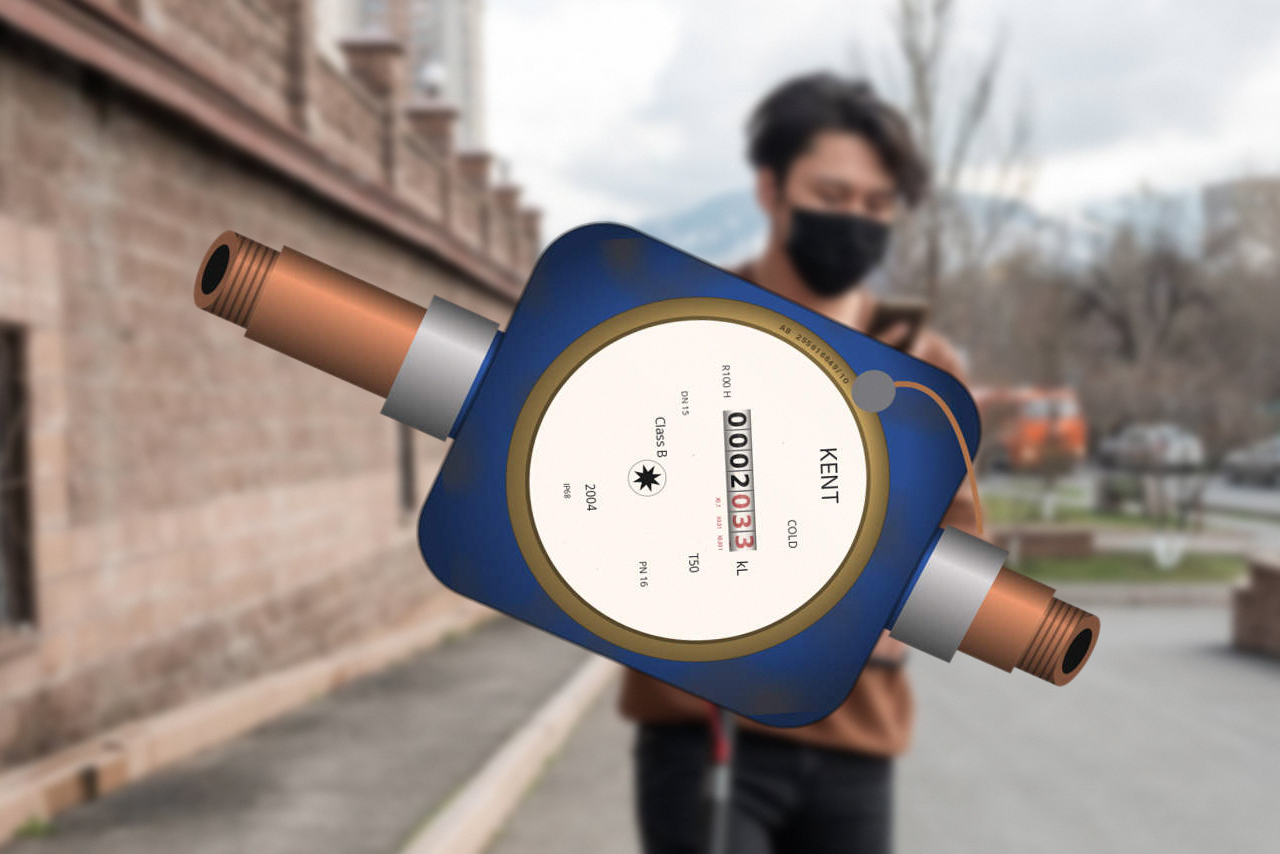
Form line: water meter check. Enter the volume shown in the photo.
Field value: 2.033 kL
